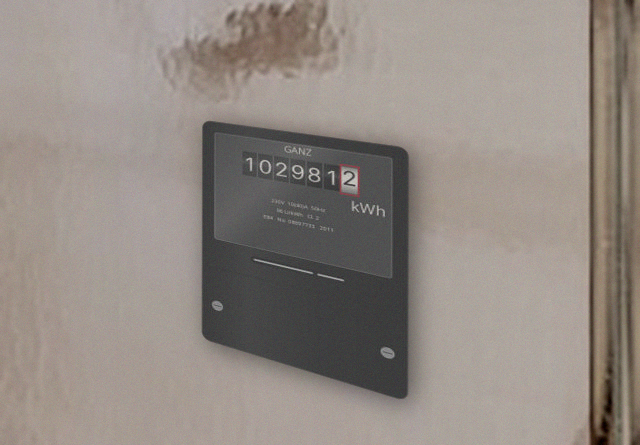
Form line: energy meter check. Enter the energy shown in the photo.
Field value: 102981.2 kWh
